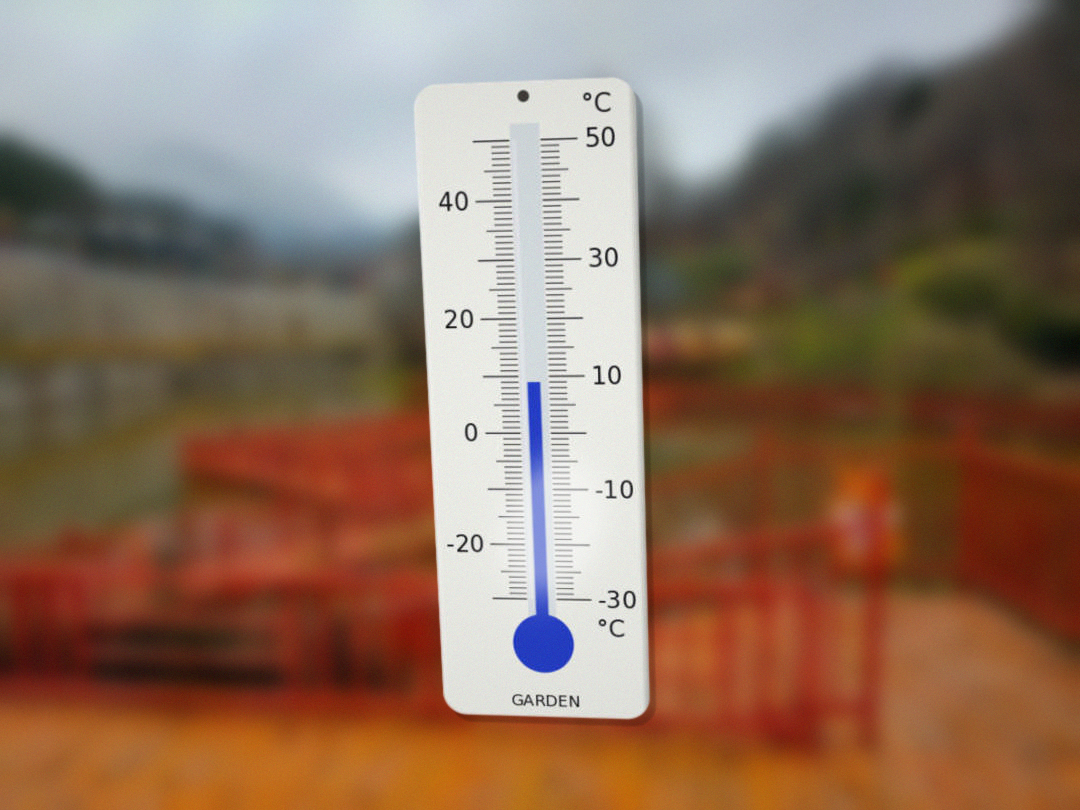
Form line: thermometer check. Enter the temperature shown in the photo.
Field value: 9 °C
